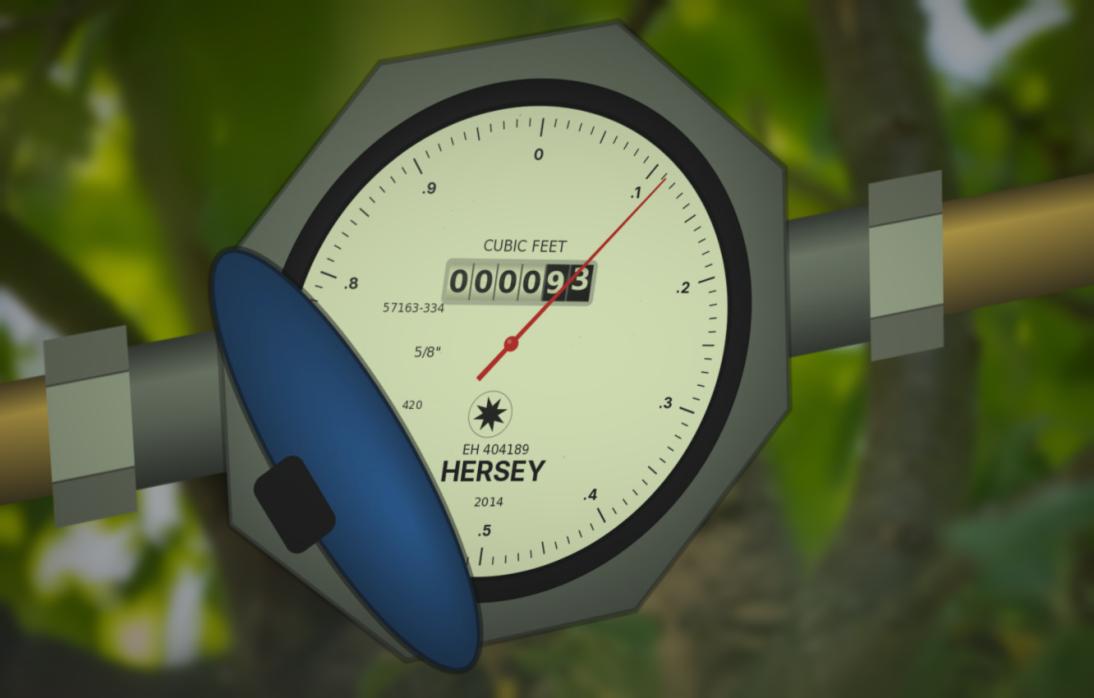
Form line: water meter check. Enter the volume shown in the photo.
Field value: 93.11 ft³
